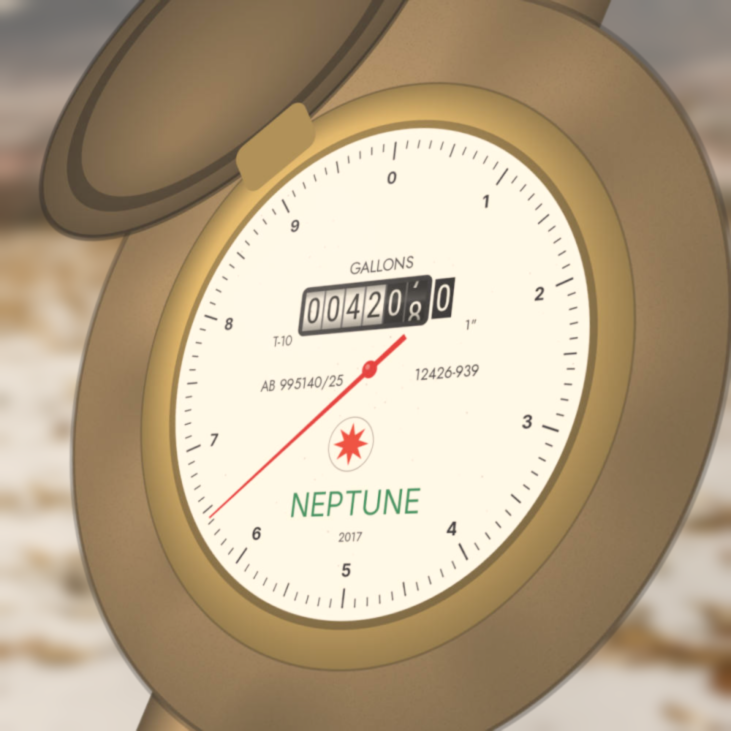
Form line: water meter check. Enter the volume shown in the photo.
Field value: 42076.4 gal
